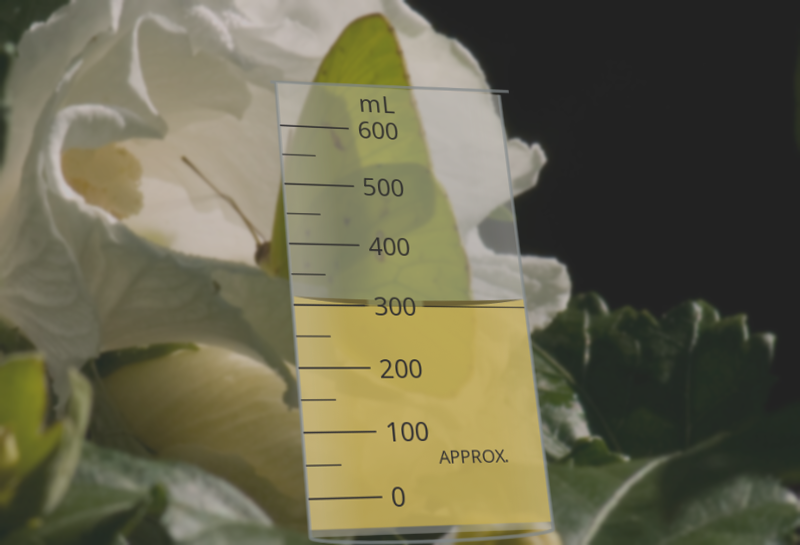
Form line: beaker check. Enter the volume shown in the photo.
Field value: 300 mL
